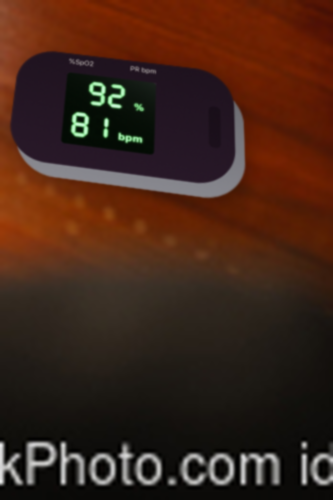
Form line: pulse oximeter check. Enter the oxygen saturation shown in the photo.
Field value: 92 %
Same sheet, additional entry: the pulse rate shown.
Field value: 81 bpm
